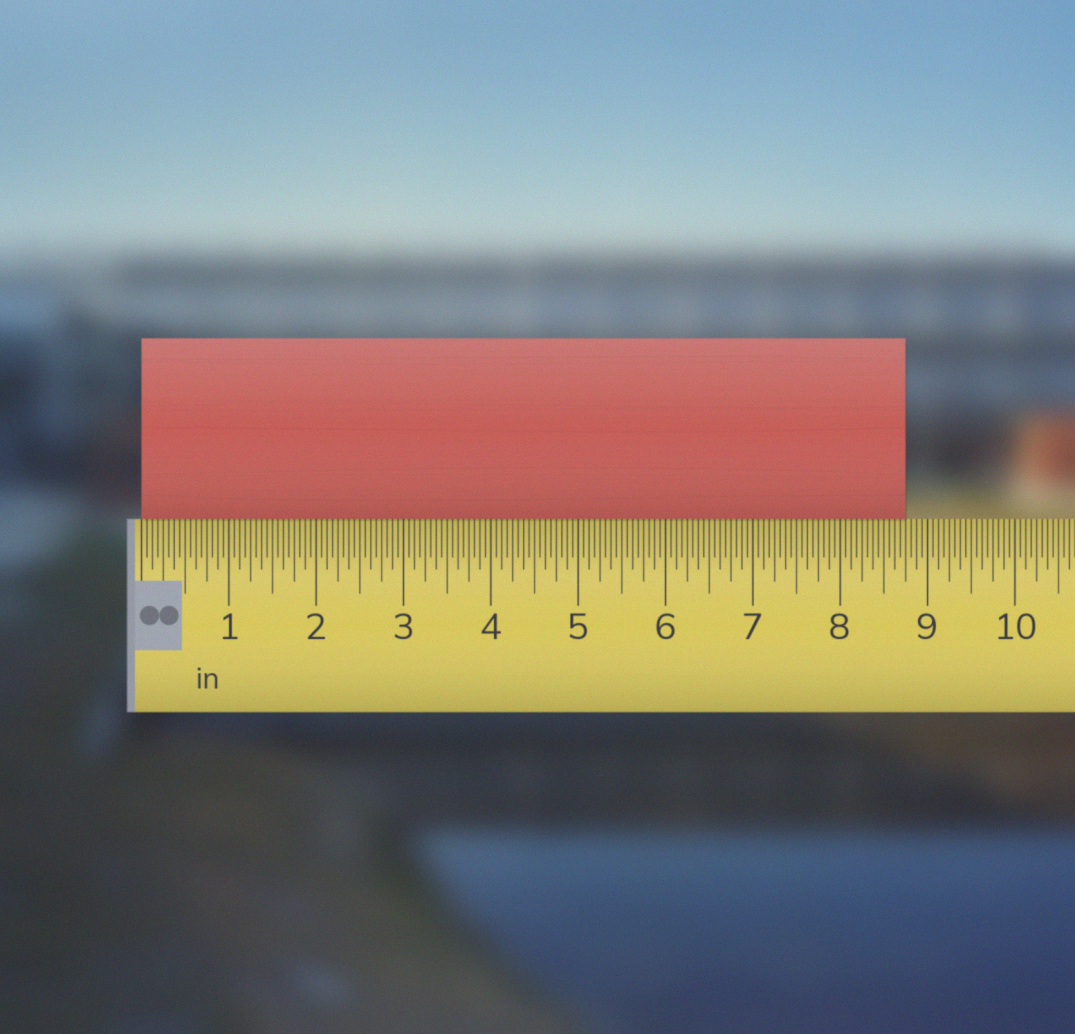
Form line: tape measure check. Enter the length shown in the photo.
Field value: 8.75 in
